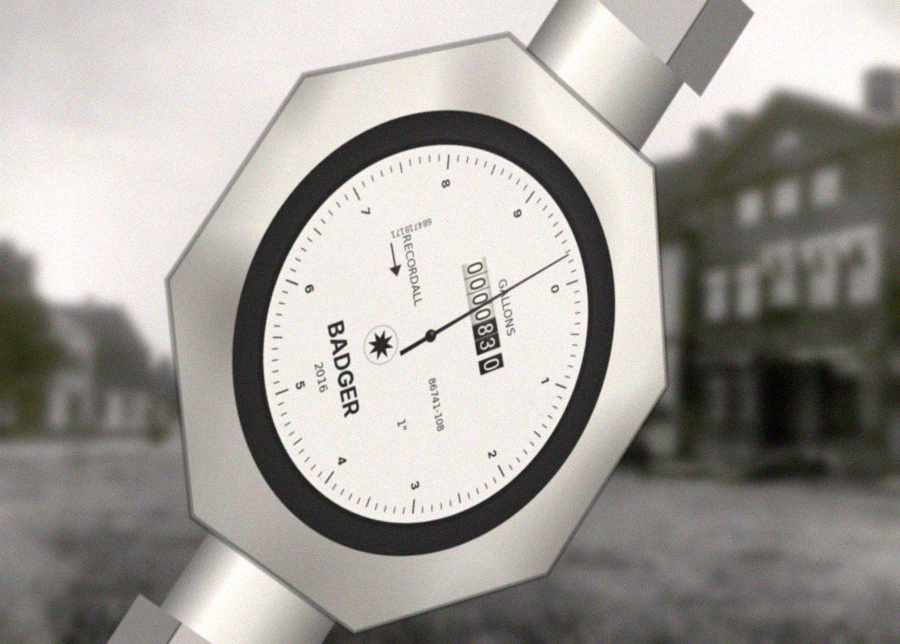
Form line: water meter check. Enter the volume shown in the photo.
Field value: 829.7 gal
